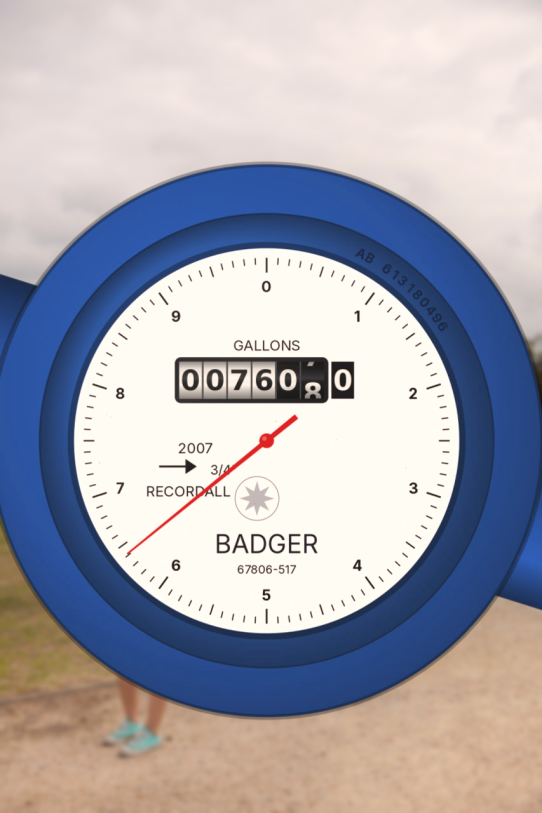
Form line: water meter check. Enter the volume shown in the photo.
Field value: 76076.4 gal
